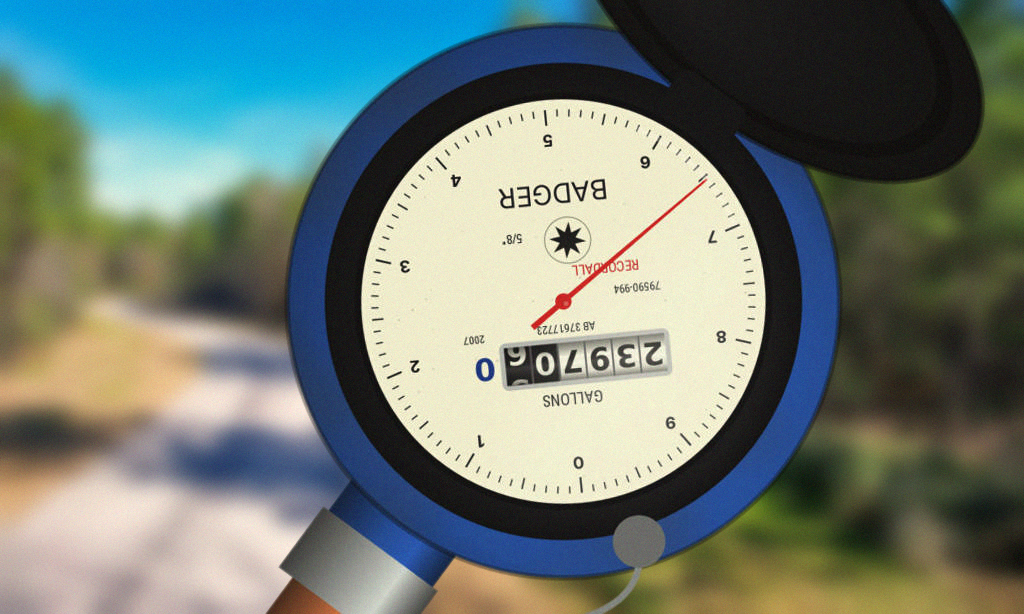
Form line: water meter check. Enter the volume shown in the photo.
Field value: 2397056.5 gal
